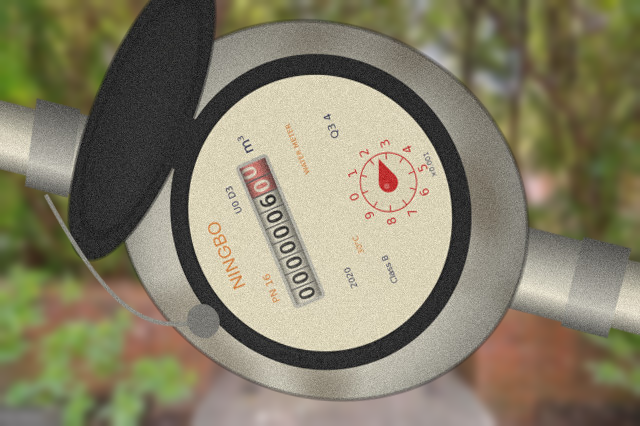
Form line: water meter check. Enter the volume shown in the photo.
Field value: 6.002 m³
